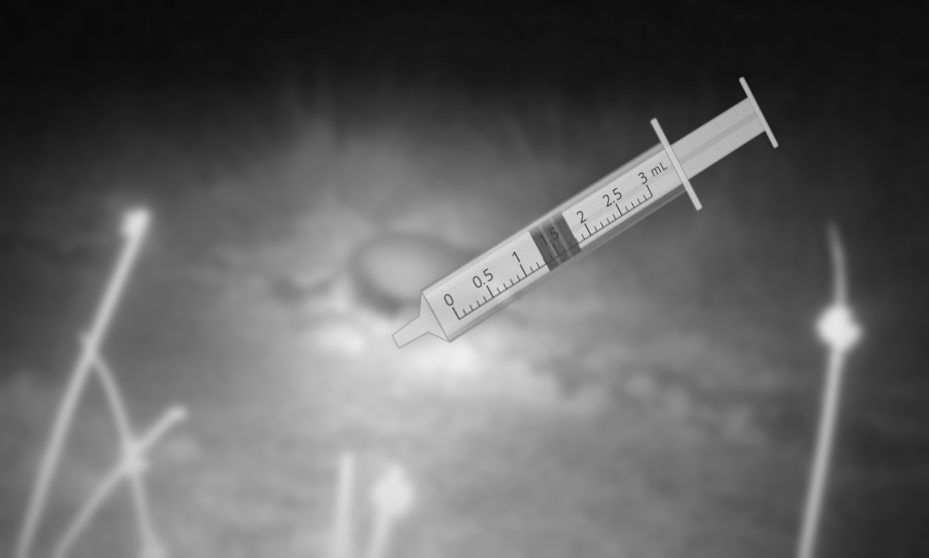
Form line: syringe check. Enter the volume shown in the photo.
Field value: 1.3 mL
